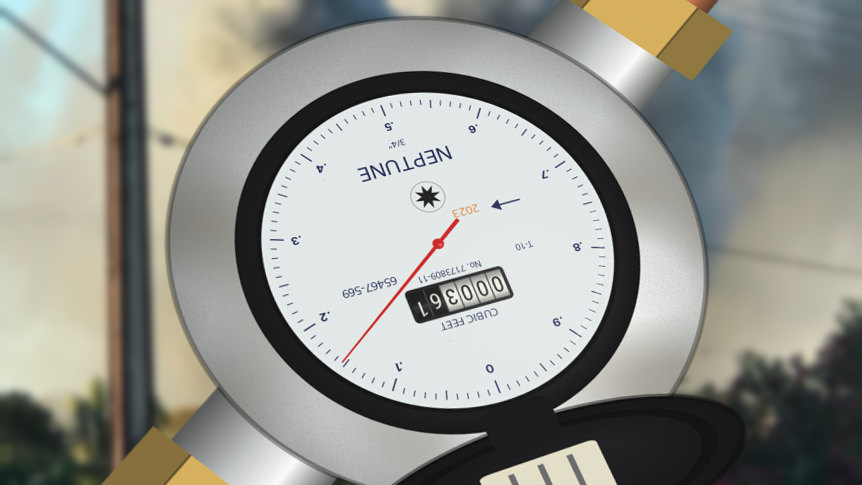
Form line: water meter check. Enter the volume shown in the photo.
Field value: 361.15 ft³
